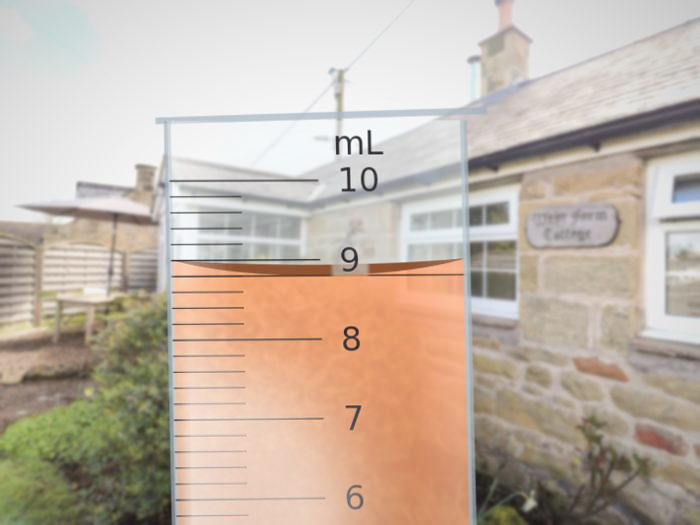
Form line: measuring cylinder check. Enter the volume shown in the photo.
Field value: 8.8 mL
